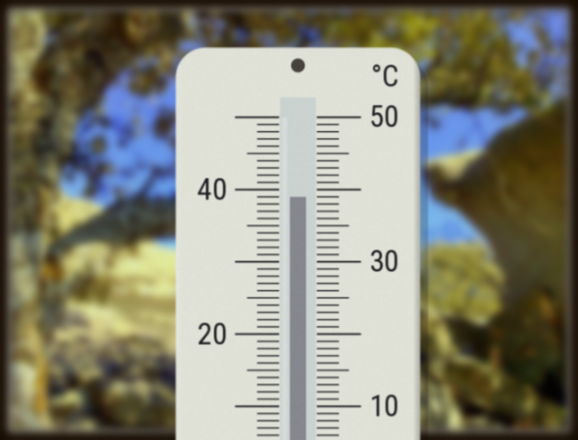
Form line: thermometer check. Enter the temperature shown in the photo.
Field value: 39 °C
